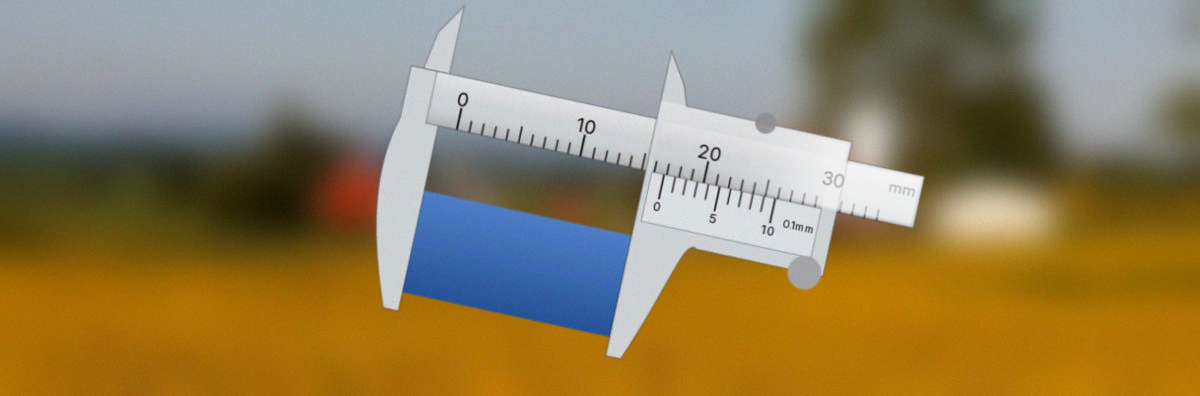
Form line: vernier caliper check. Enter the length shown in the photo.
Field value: 16.8 mm
